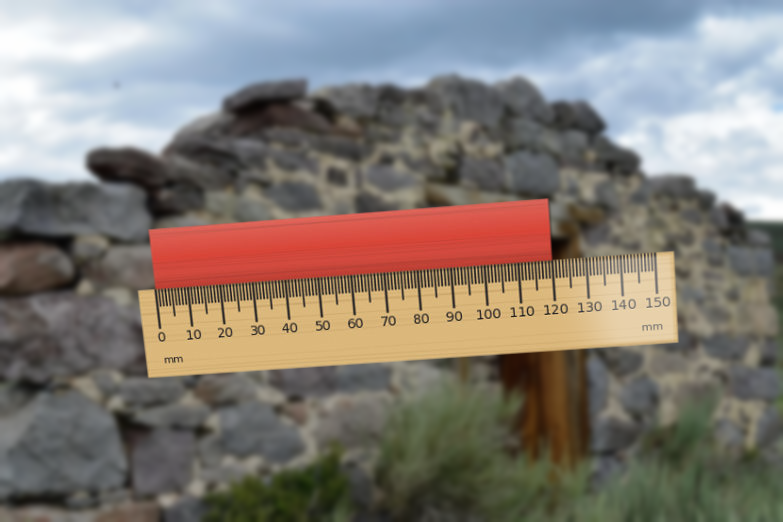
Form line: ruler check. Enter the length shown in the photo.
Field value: 120 mm
